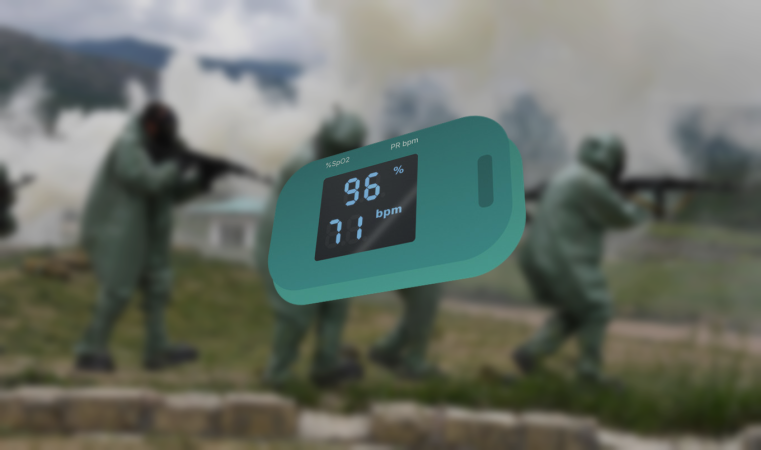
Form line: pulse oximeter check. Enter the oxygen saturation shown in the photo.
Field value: 96 %
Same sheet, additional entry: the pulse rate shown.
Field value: 71 bpm
